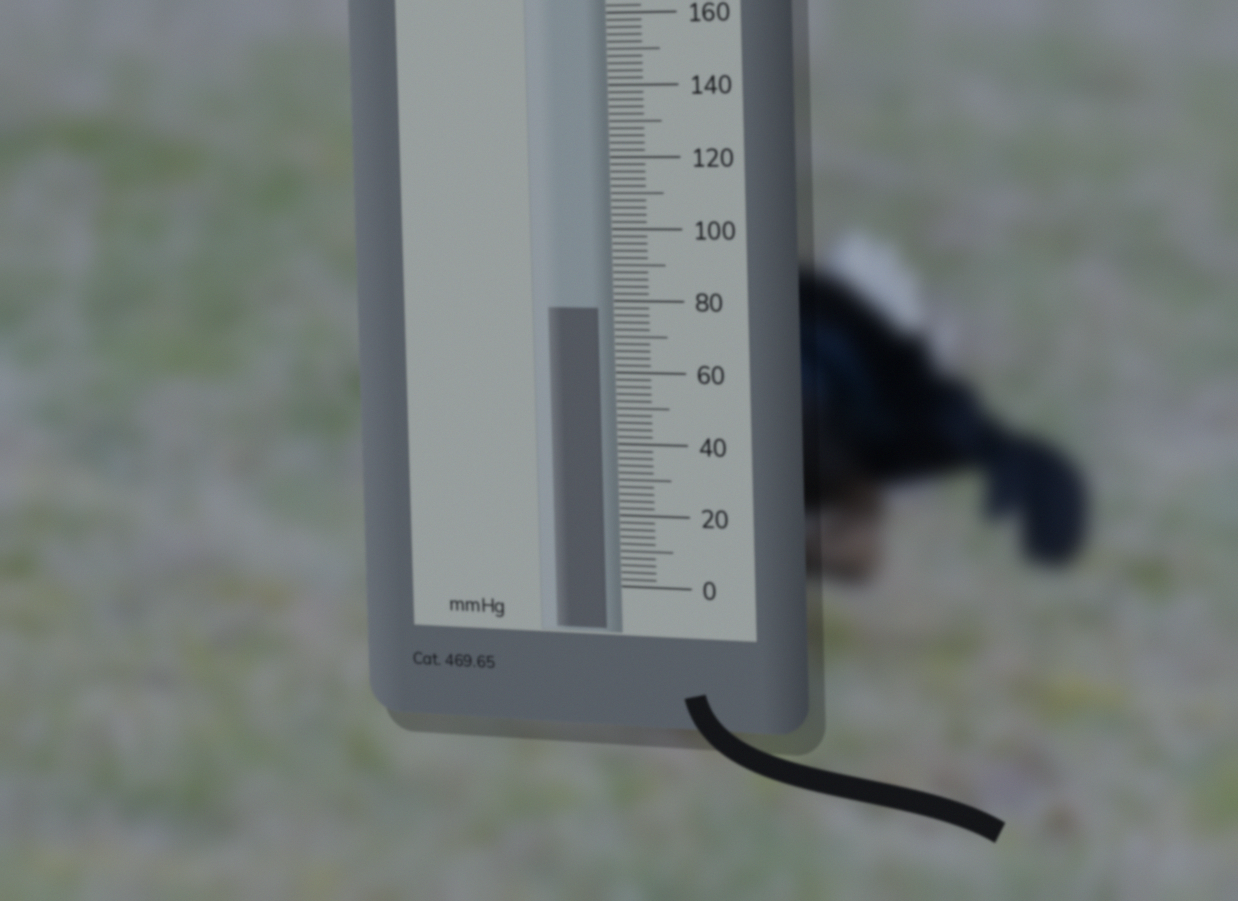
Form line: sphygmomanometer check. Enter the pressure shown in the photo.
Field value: 78 mmHg
